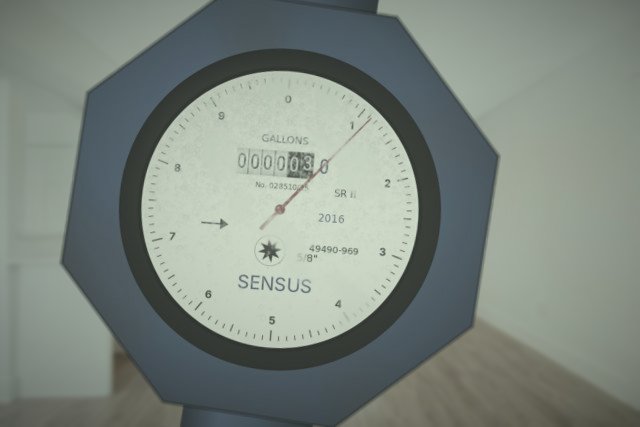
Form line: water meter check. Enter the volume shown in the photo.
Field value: 31.1 gal
